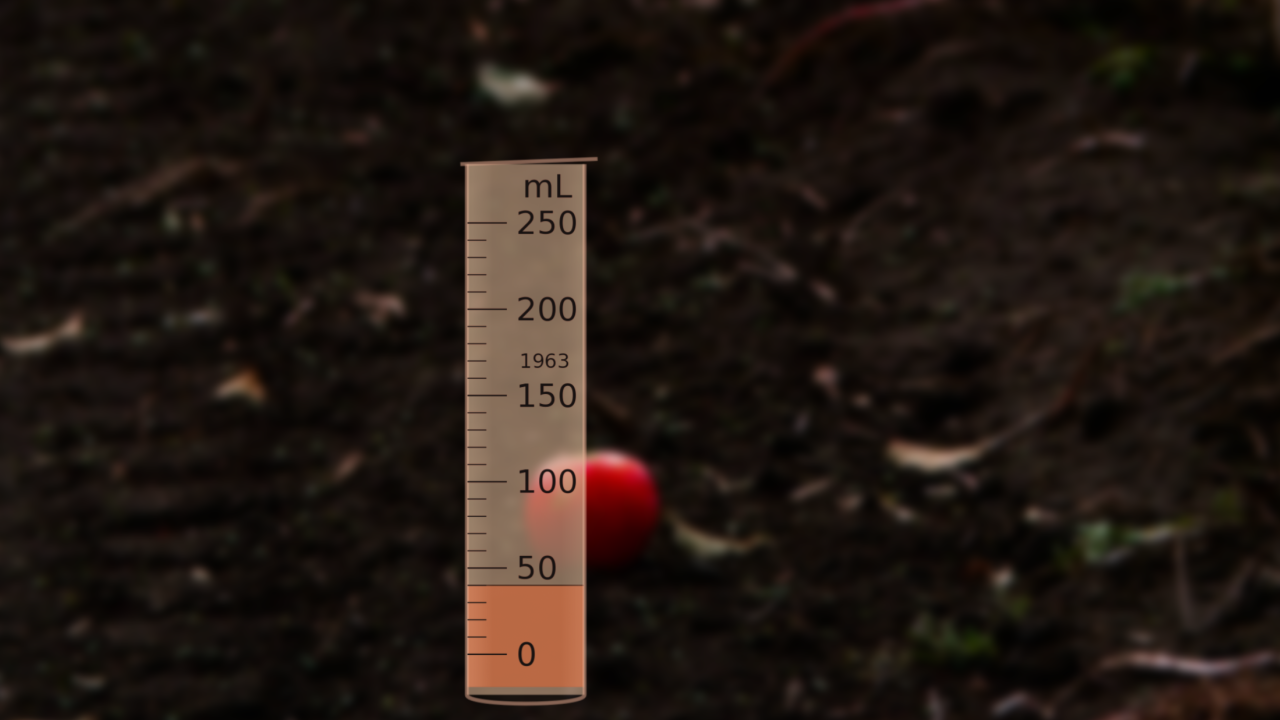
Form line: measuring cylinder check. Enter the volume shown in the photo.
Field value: 40 mL
